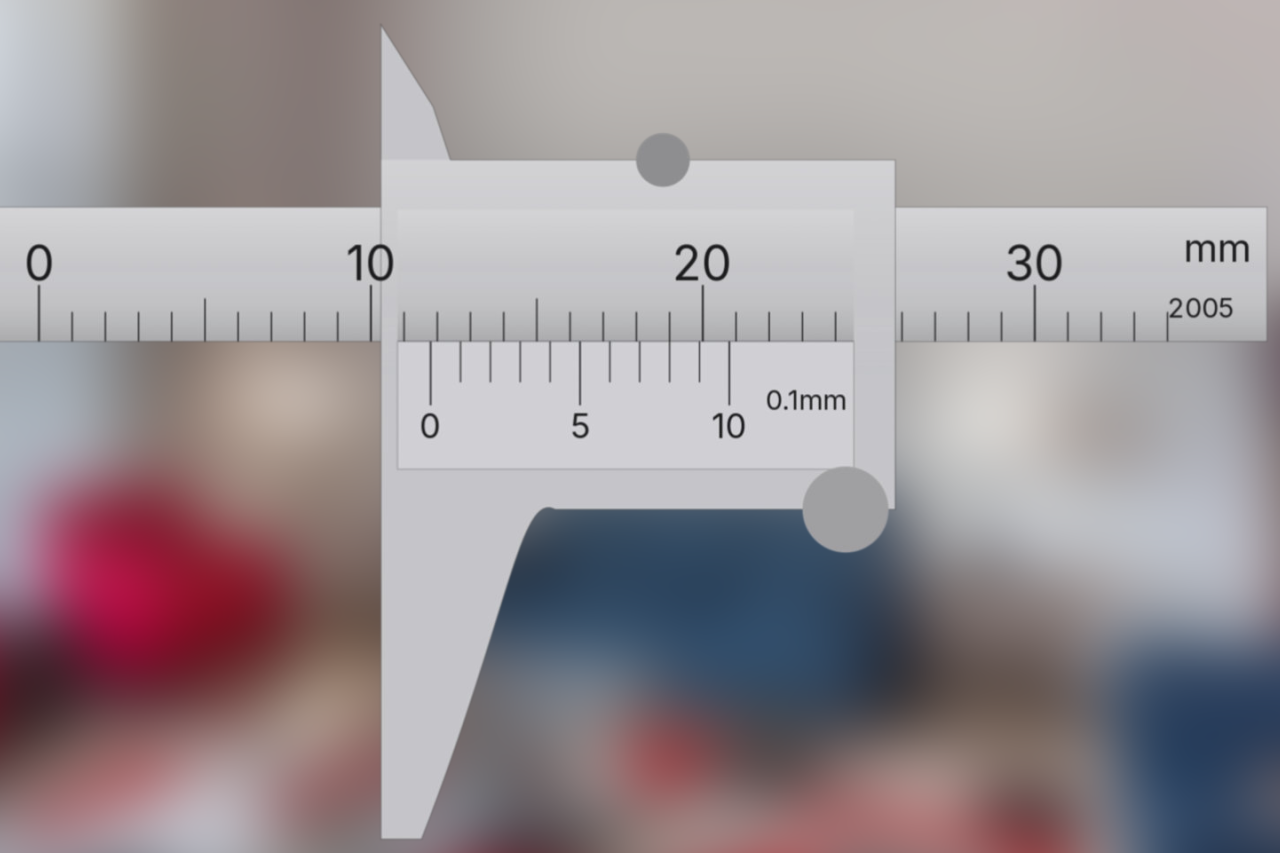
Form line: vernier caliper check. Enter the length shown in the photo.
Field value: 11.8 mm
